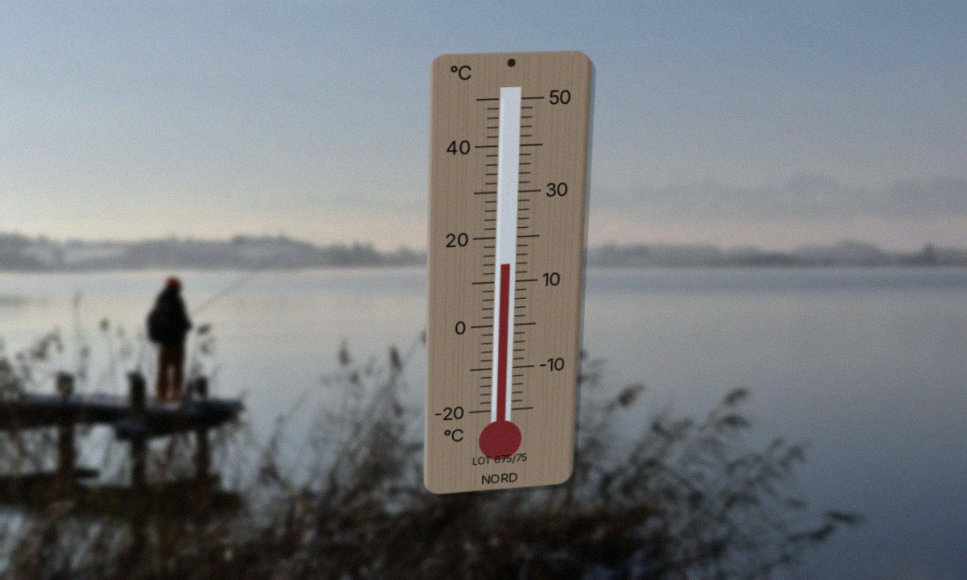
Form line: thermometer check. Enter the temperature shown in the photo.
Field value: 14 °C
